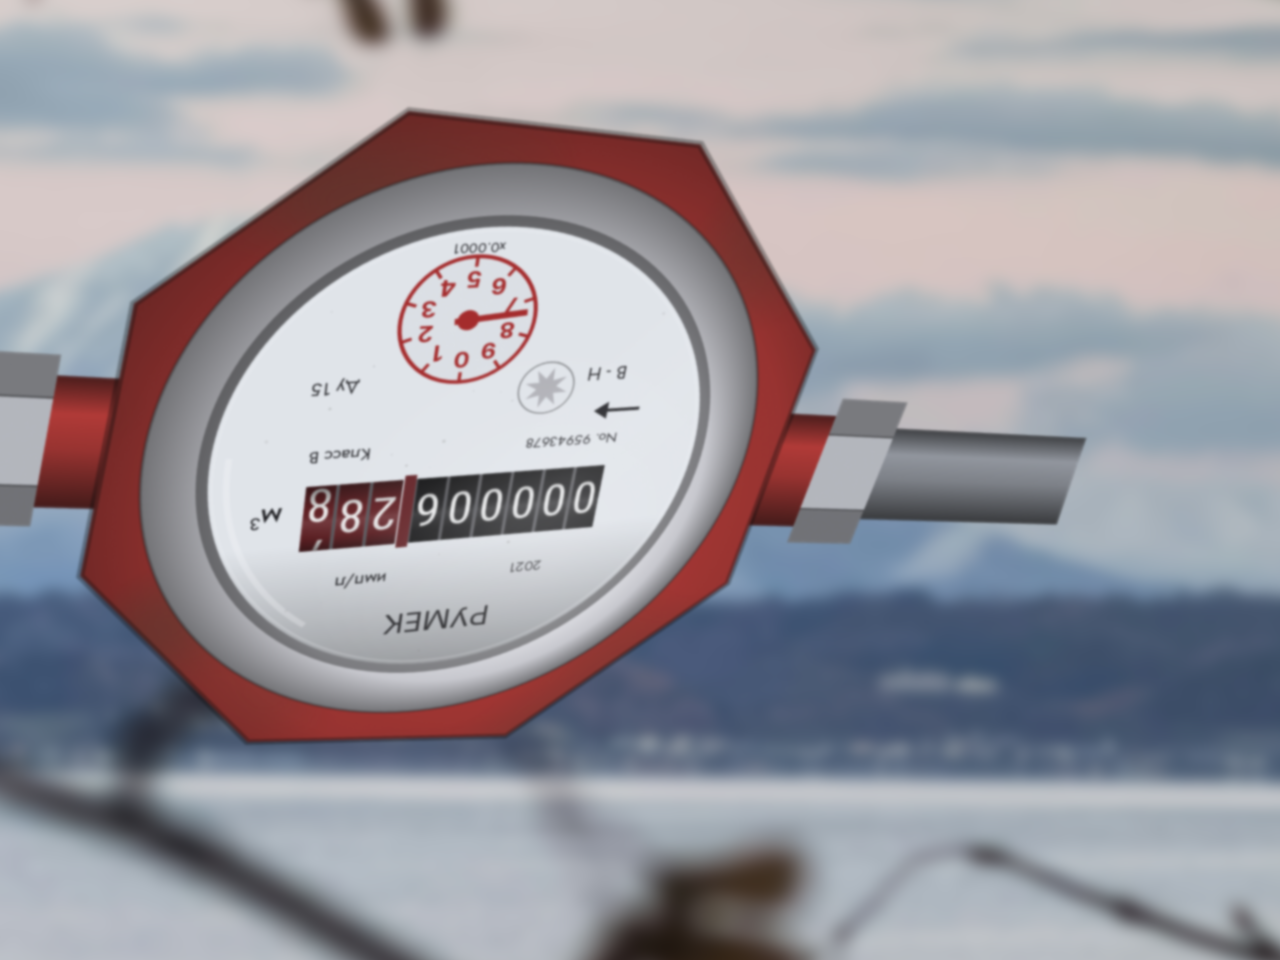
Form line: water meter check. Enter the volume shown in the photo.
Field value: 6.2877 m³
